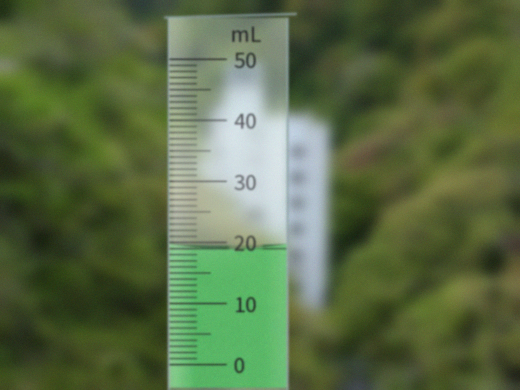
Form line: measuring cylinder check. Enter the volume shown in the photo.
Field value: 19 mL
